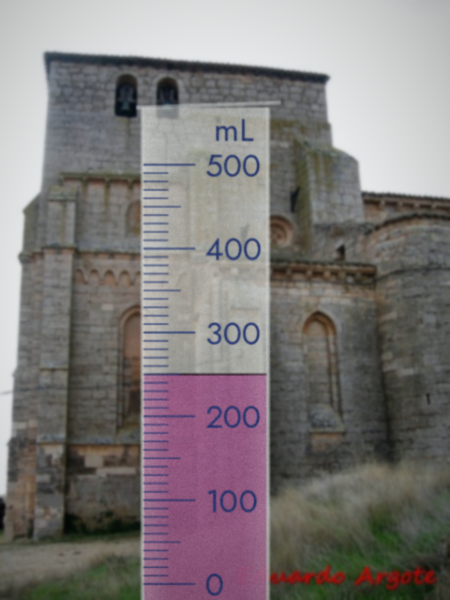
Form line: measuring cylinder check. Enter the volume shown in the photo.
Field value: 250 mL
